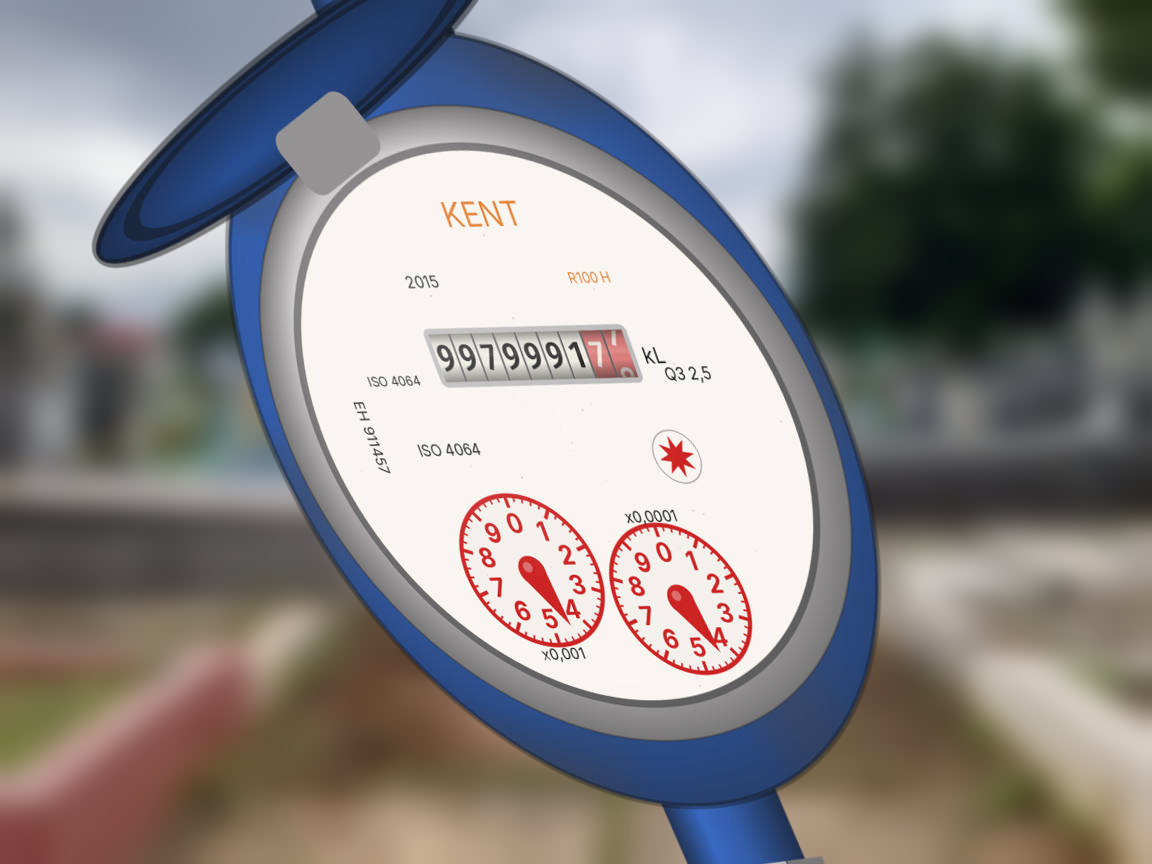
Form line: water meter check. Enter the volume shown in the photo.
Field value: 9979991.7744 kL
